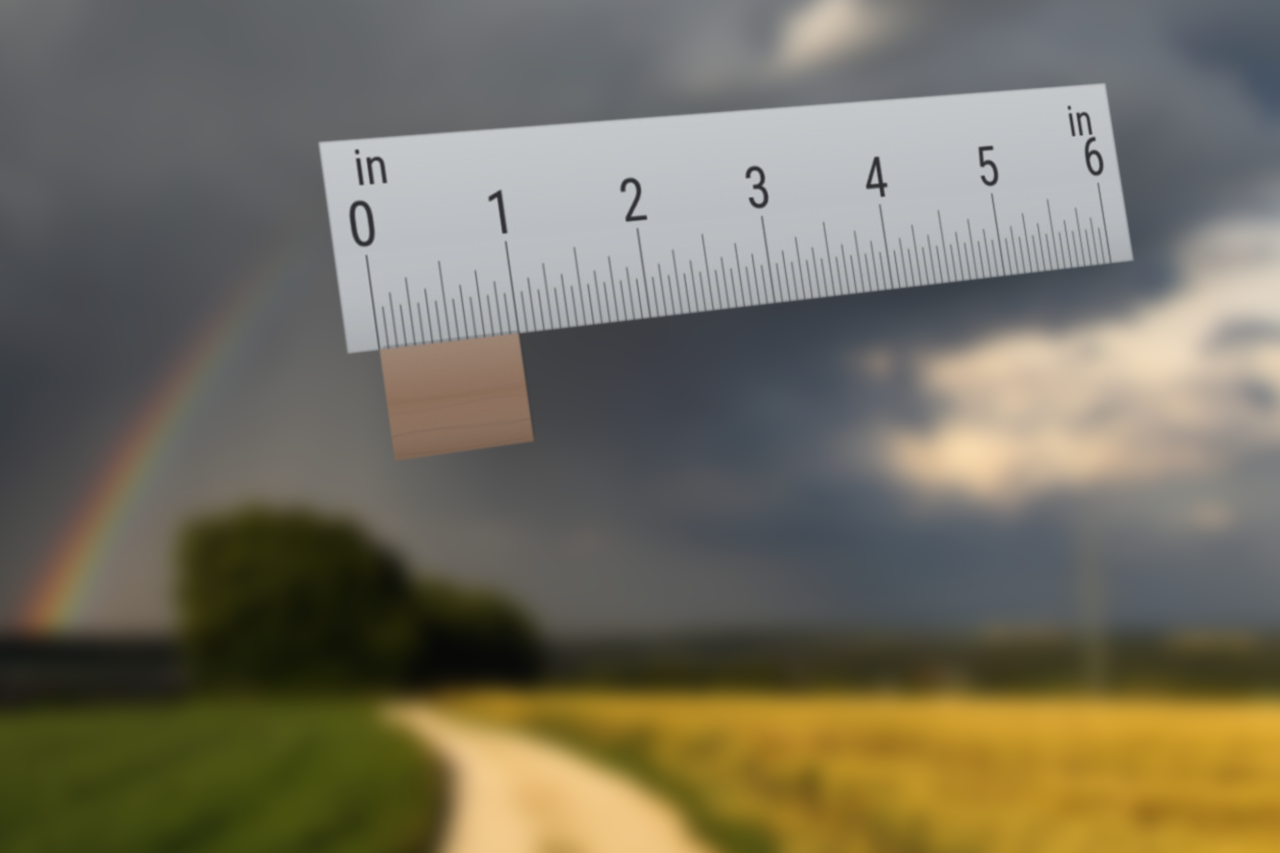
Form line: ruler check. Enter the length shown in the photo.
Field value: 1 in
